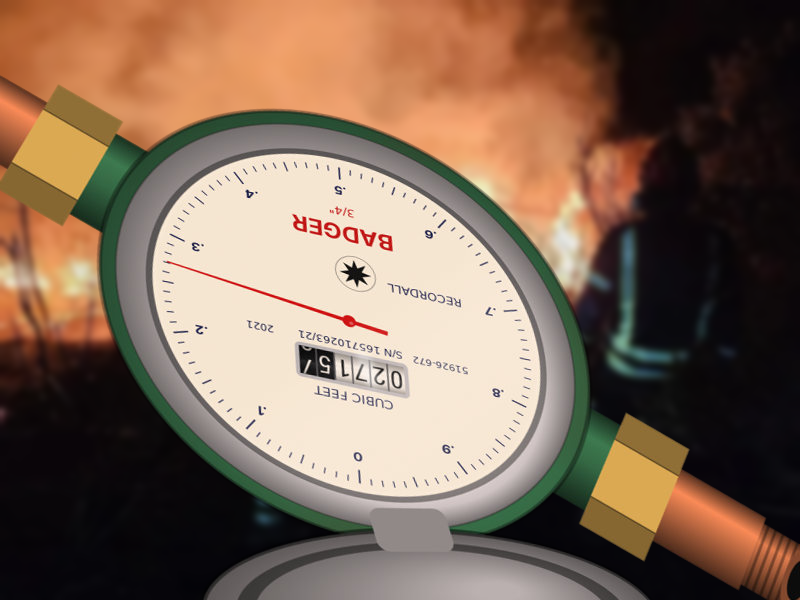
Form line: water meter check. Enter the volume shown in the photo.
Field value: 27157.27 ft³
